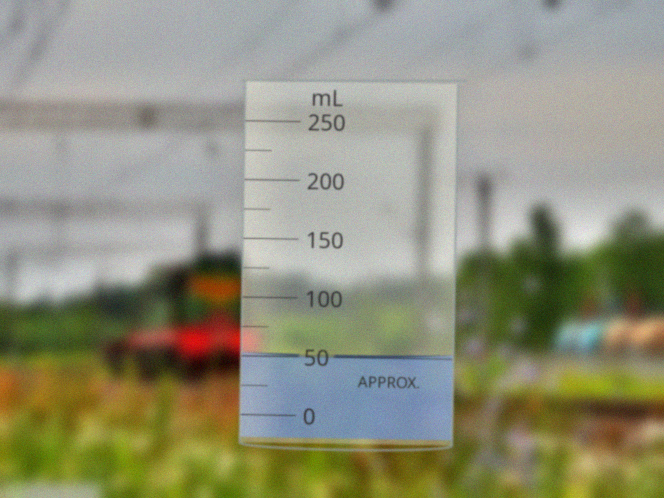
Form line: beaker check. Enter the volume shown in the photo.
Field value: 50 mL
